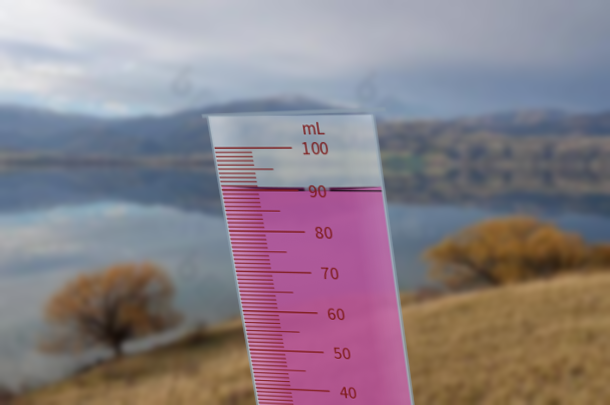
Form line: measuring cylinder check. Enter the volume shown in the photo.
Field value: 90 mL
